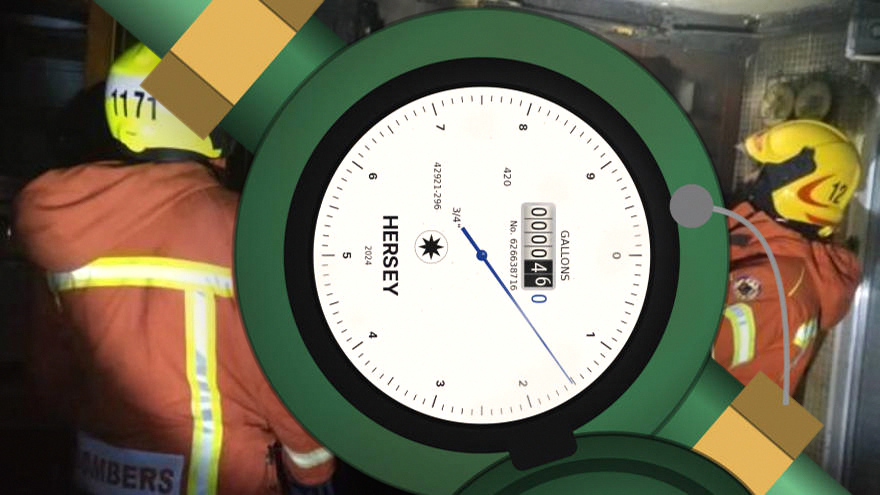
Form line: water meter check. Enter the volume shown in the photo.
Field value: 461.5 gal
